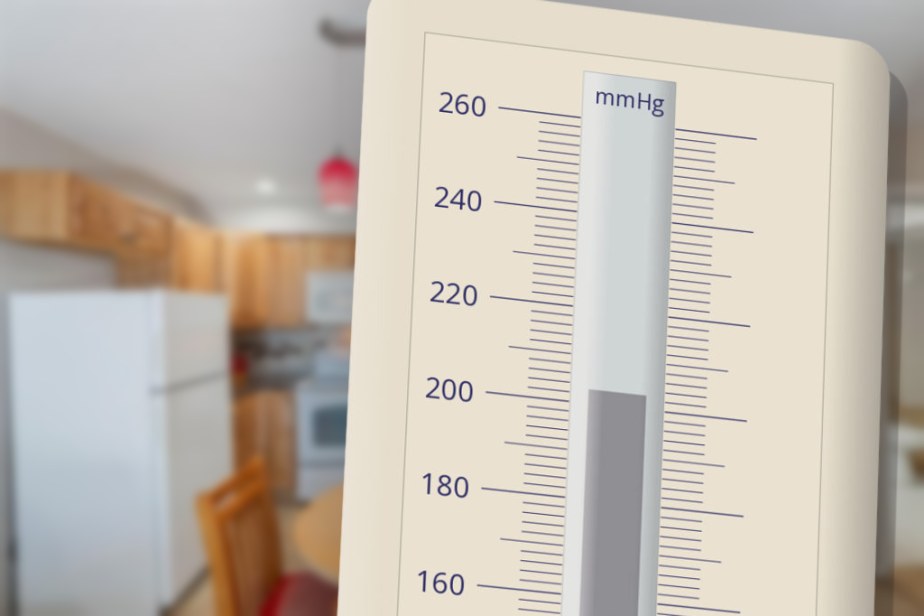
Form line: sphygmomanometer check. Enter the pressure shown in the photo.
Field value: 203 mmHg
